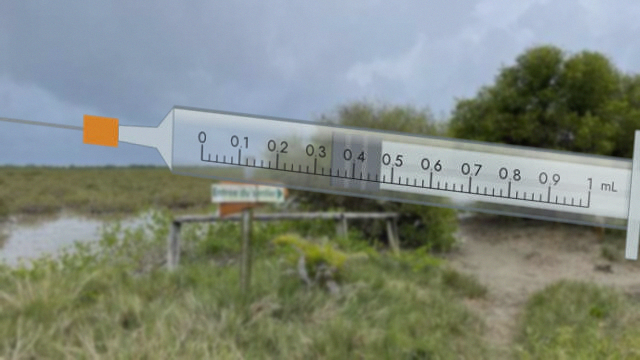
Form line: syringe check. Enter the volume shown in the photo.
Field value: 0.34 mL
